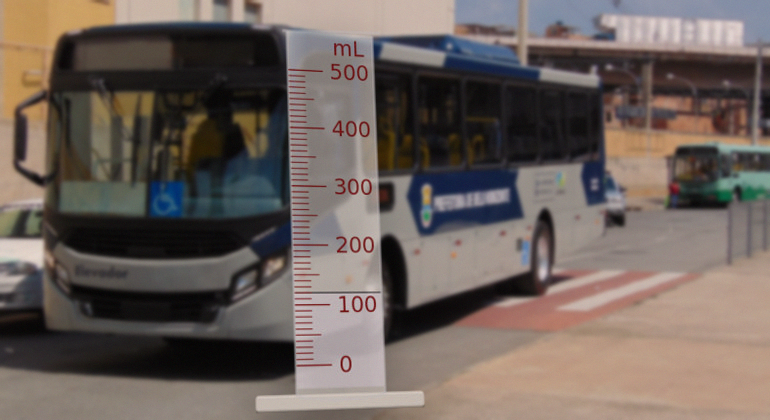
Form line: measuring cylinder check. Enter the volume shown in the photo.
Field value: 120 mL
